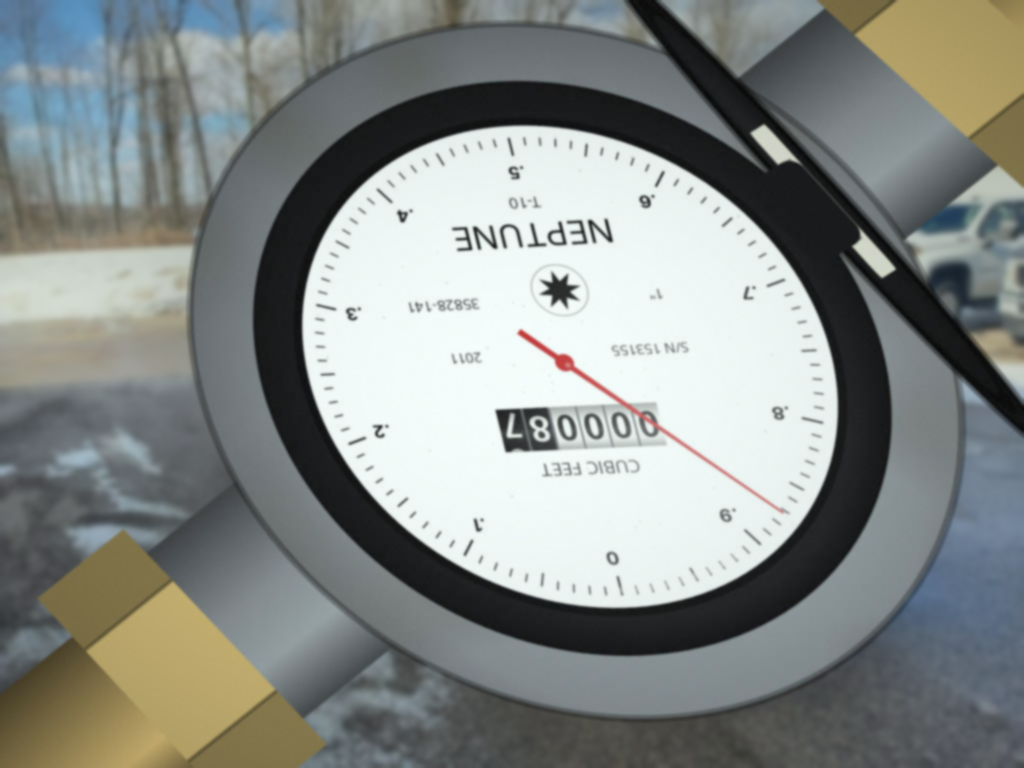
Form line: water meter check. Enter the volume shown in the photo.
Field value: 86.87 ft³
